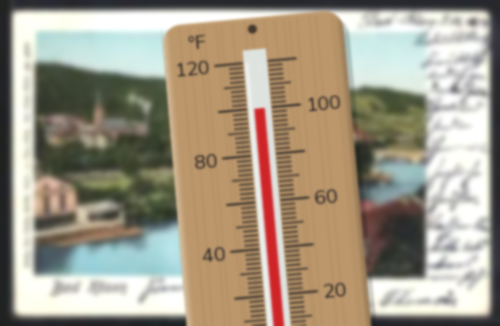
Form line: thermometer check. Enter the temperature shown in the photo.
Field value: 100 °F
